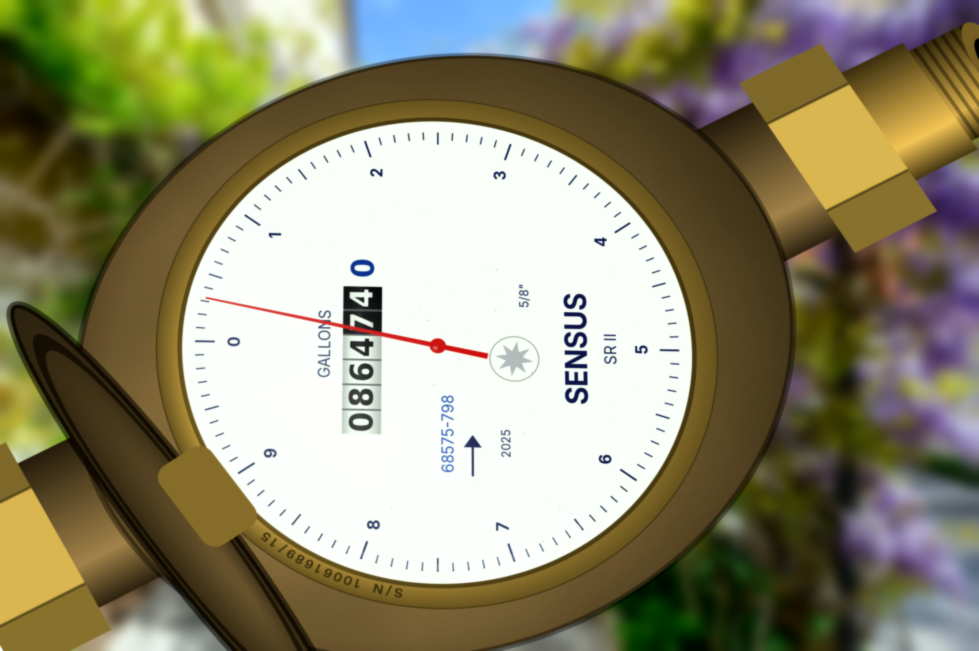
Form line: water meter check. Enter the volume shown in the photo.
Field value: 864740.3 gal
